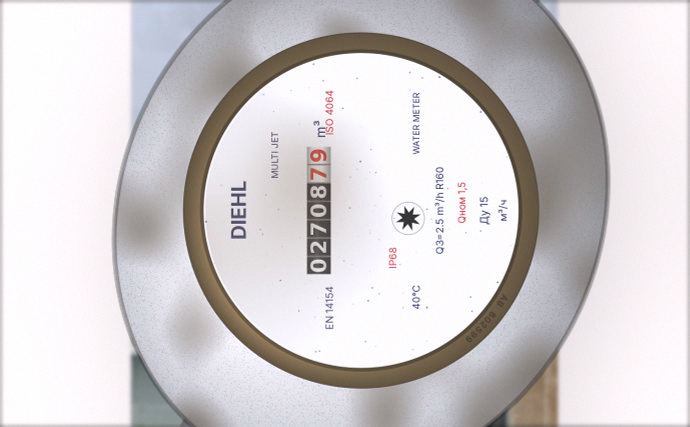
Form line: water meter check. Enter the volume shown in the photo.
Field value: 2708.79 m³
